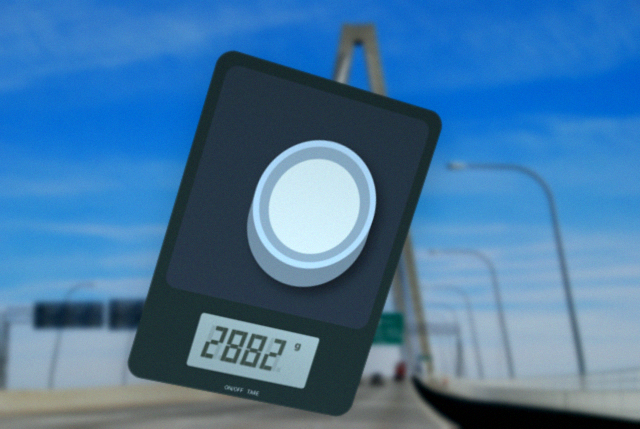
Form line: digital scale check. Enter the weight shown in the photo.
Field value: 2882 g
